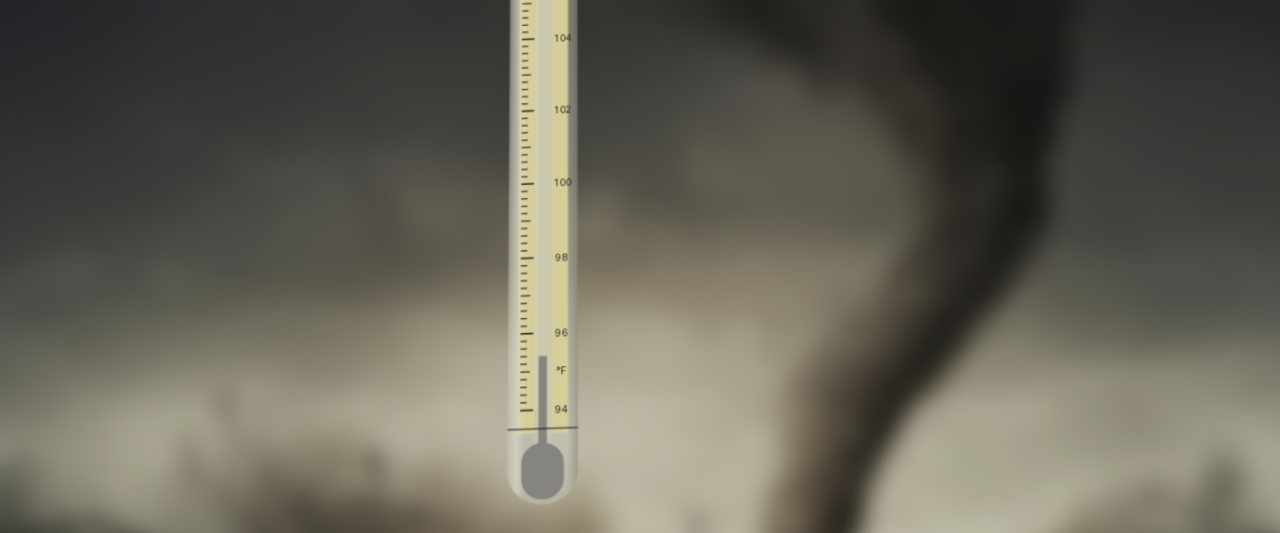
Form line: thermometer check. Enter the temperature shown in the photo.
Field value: 95.4 °F
